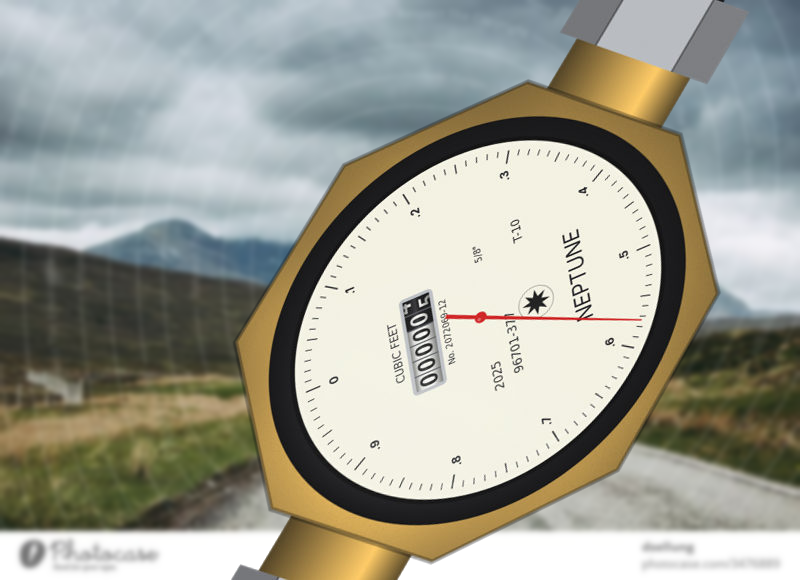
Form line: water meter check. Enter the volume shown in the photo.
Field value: 4.57 ft³
